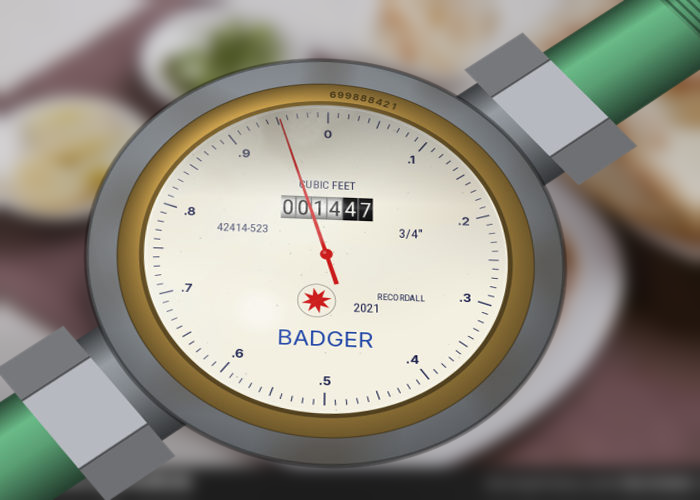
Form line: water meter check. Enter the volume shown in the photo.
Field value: 1446.95 ft³
